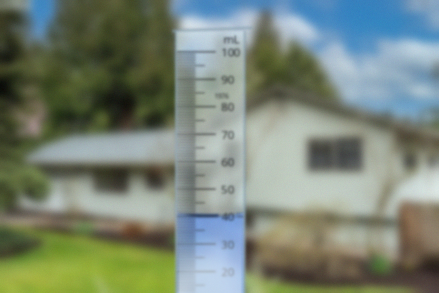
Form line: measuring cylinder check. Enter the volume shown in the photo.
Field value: 40 mL
